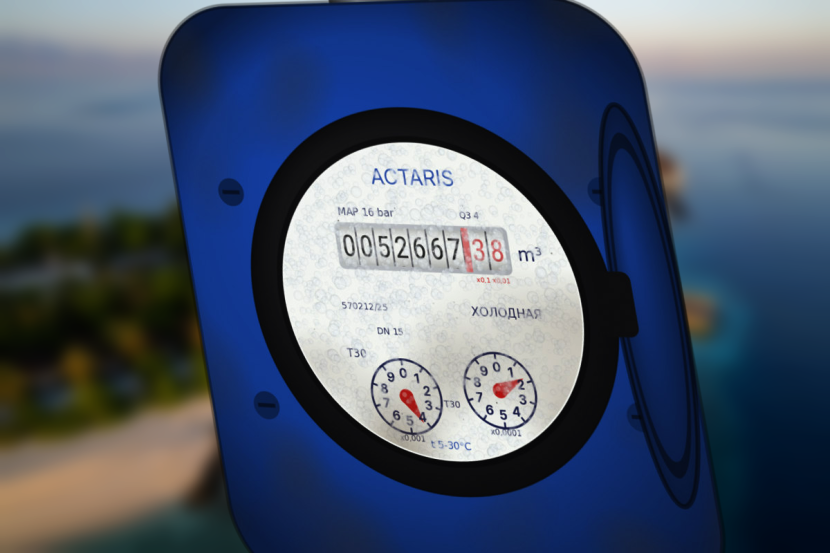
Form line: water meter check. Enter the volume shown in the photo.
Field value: 52667.3841 m³
